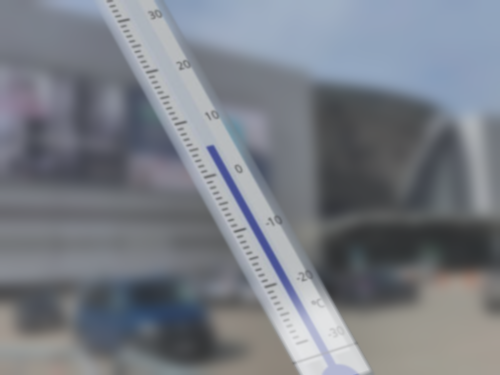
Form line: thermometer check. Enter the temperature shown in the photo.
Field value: 5 °C
